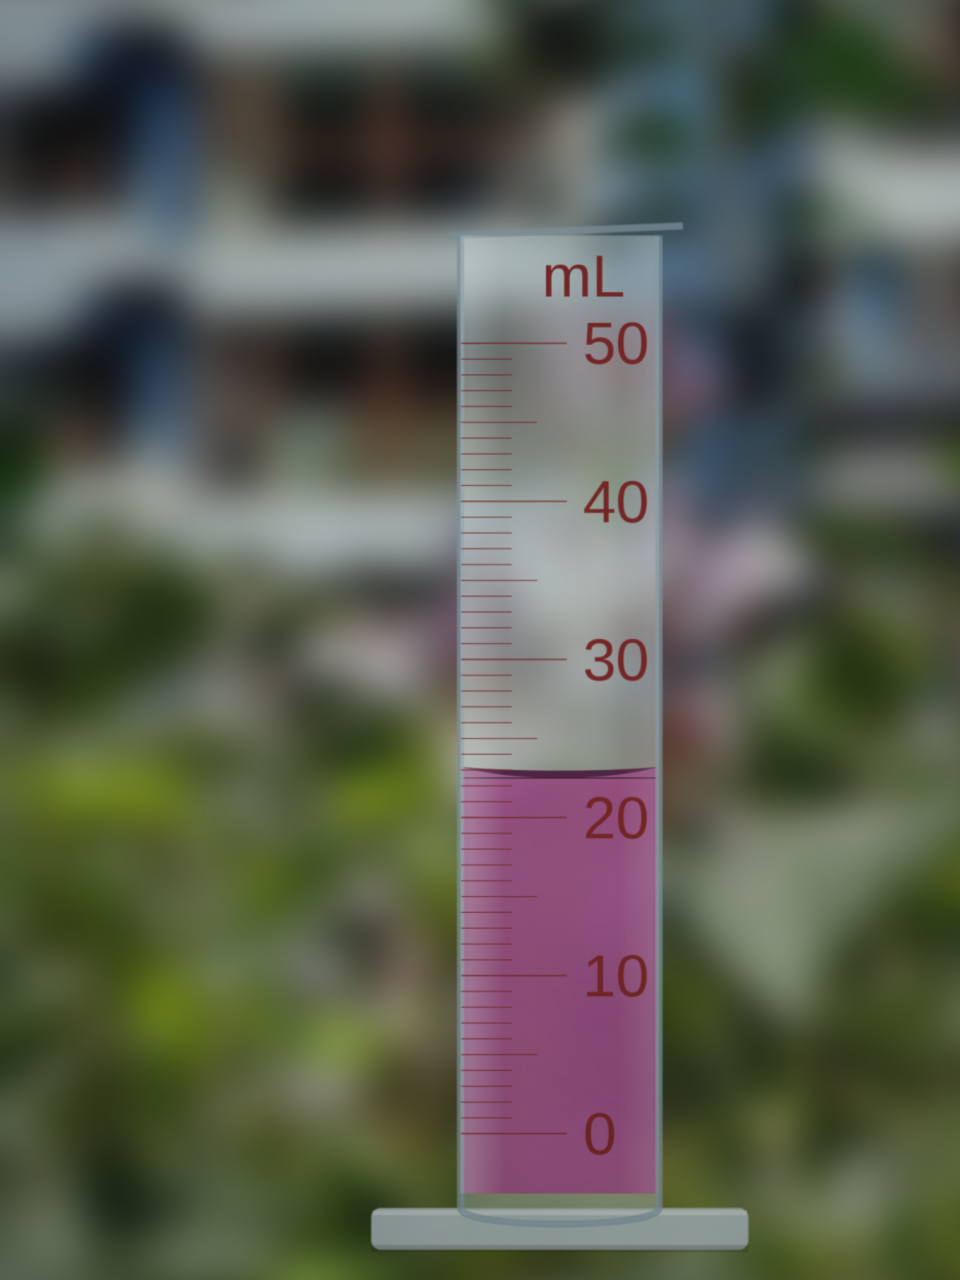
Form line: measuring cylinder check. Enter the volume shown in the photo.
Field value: 22.5 mL
